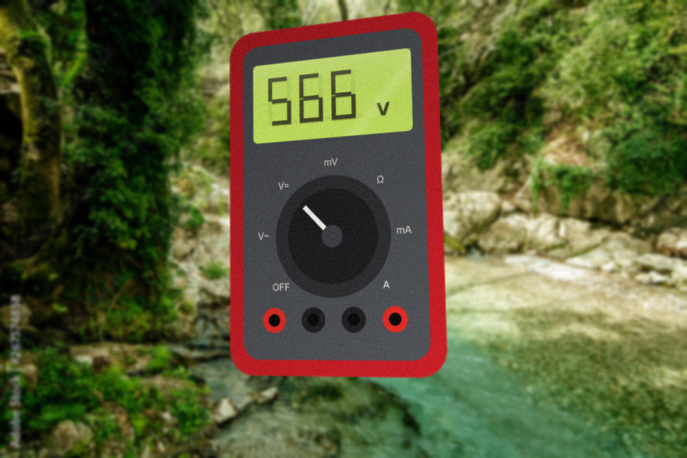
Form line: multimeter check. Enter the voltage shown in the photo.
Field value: 566 V
